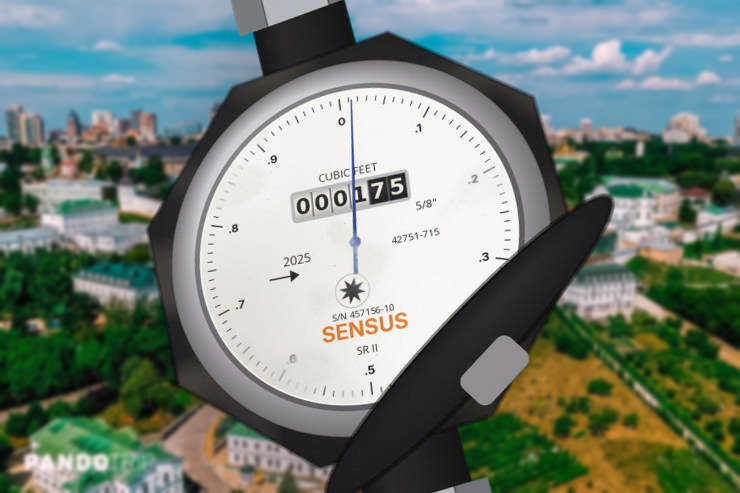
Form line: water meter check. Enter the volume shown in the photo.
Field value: 175.01 ft³
